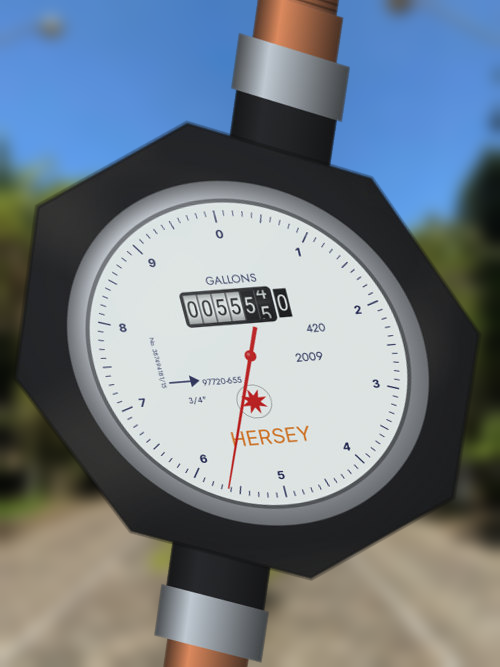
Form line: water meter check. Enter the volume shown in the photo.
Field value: 55545.6 gal
